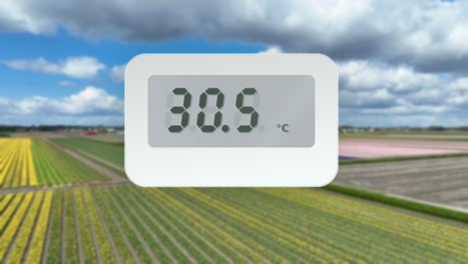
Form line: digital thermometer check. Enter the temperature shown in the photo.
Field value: 30.5 °C
